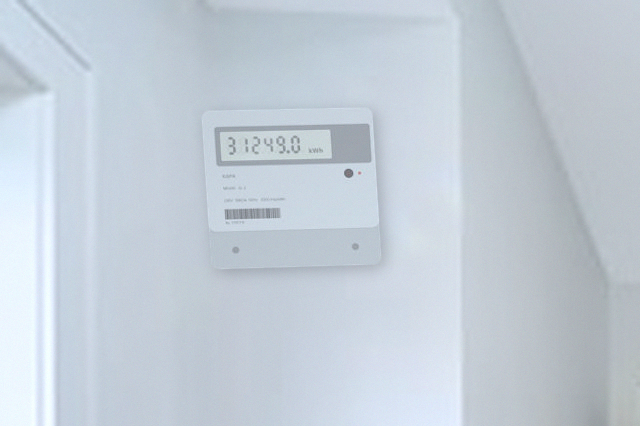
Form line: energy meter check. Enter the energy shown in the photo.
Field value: 31249.0 kWh
